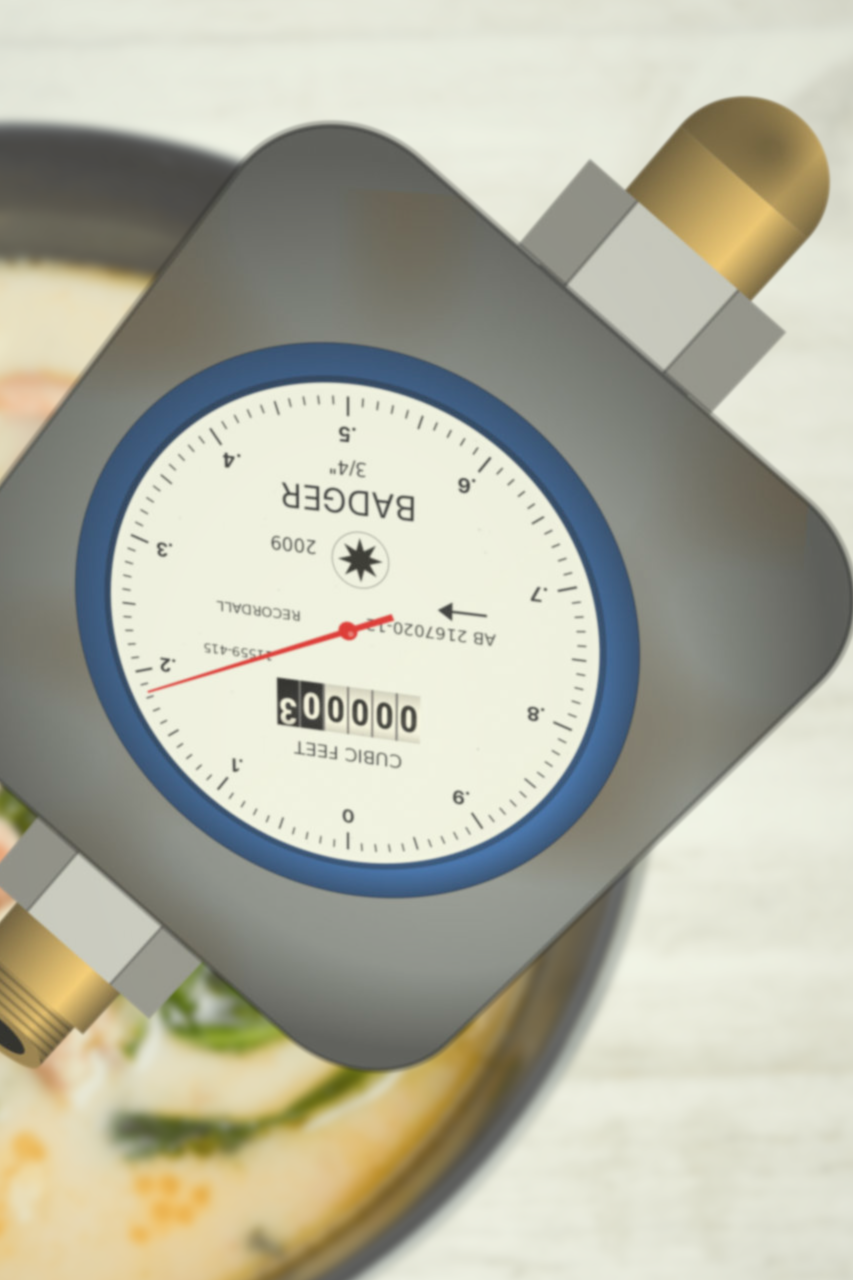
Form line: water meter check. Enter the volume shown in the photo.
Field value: 3.18 ft³
